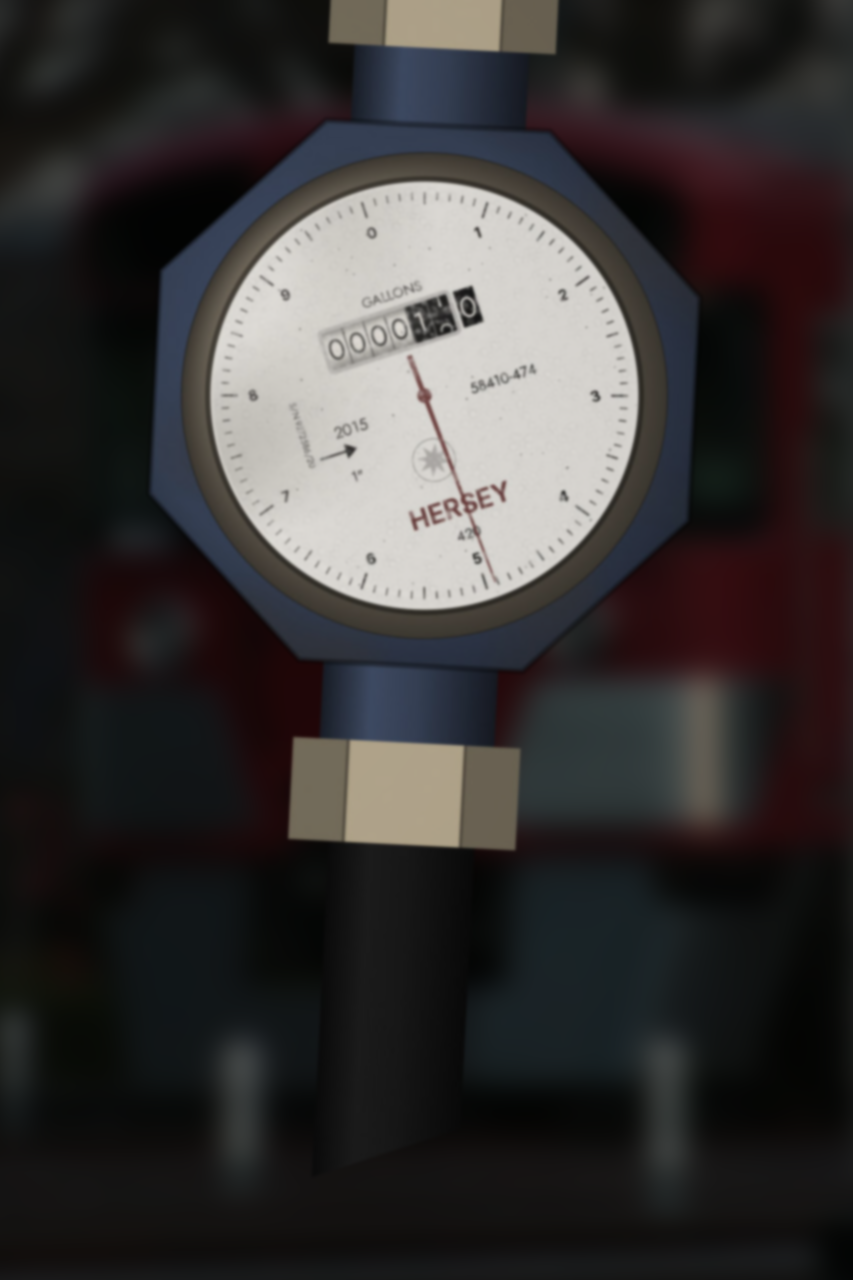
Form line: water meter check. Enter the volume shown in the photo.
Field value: 114.9 gal
